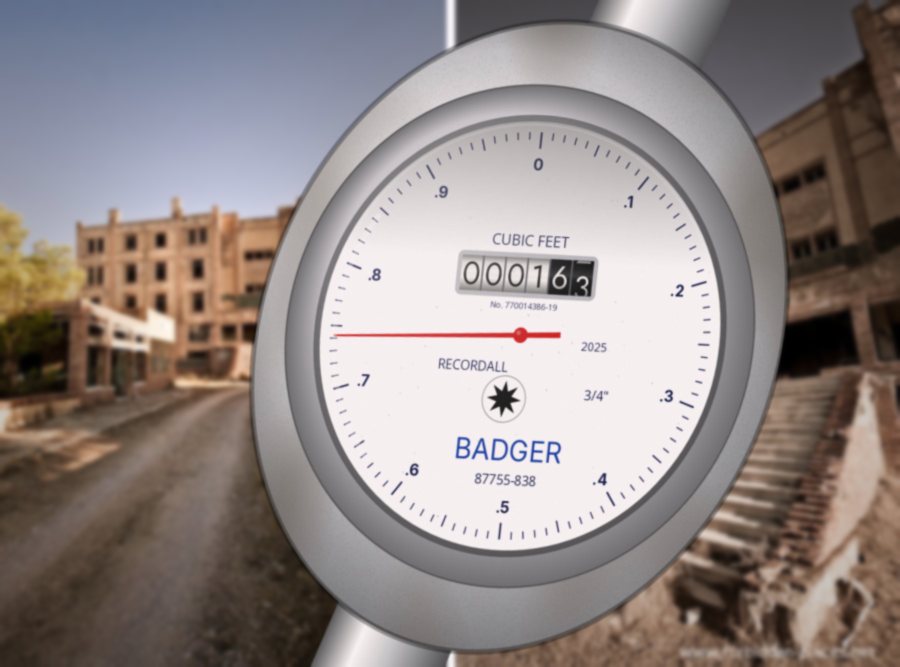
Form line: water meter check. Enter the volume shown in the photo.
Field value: 162.74 ft³
